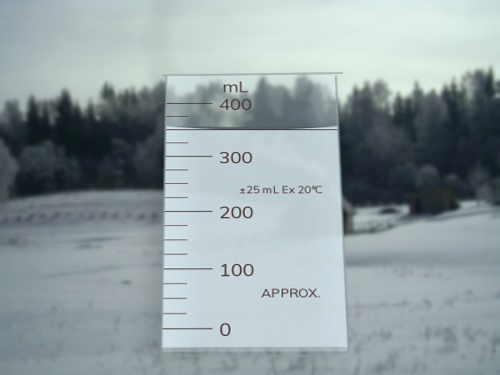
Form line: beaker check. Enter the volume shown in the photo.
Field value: 350 mL
